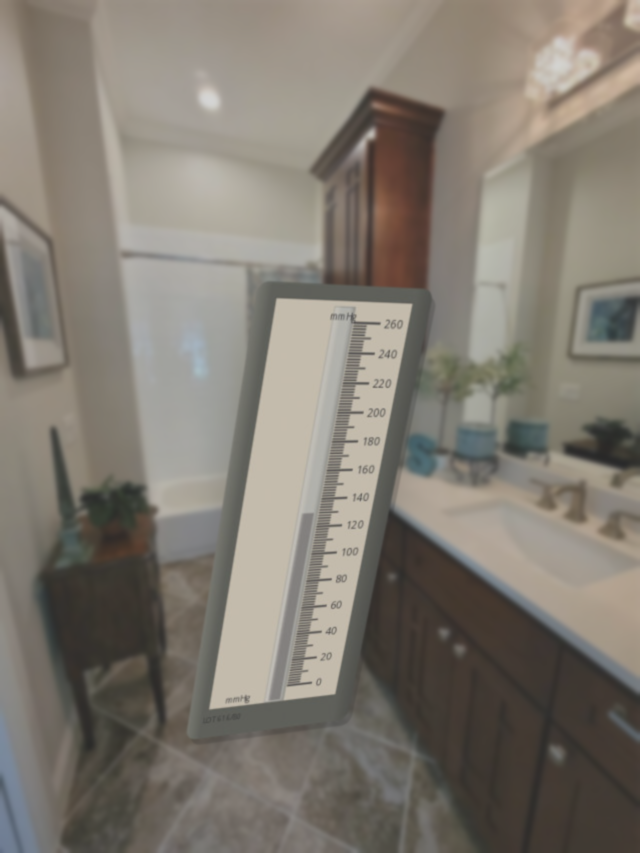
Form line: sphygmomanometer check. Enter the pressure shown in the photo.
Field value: 130 mmHg
